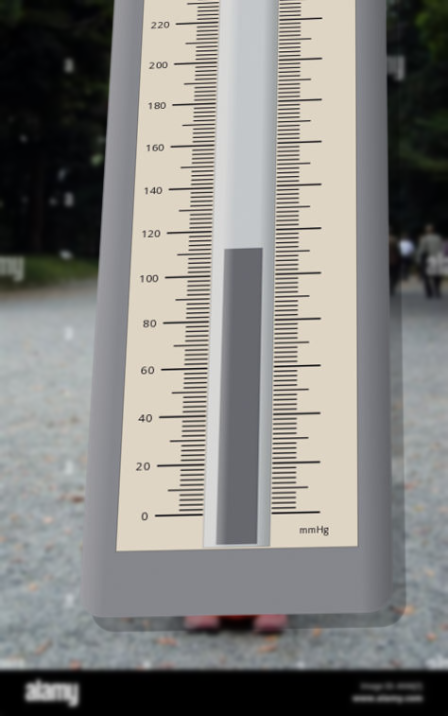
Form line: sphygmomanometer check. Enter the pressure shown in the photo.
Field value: 112 mmHg
